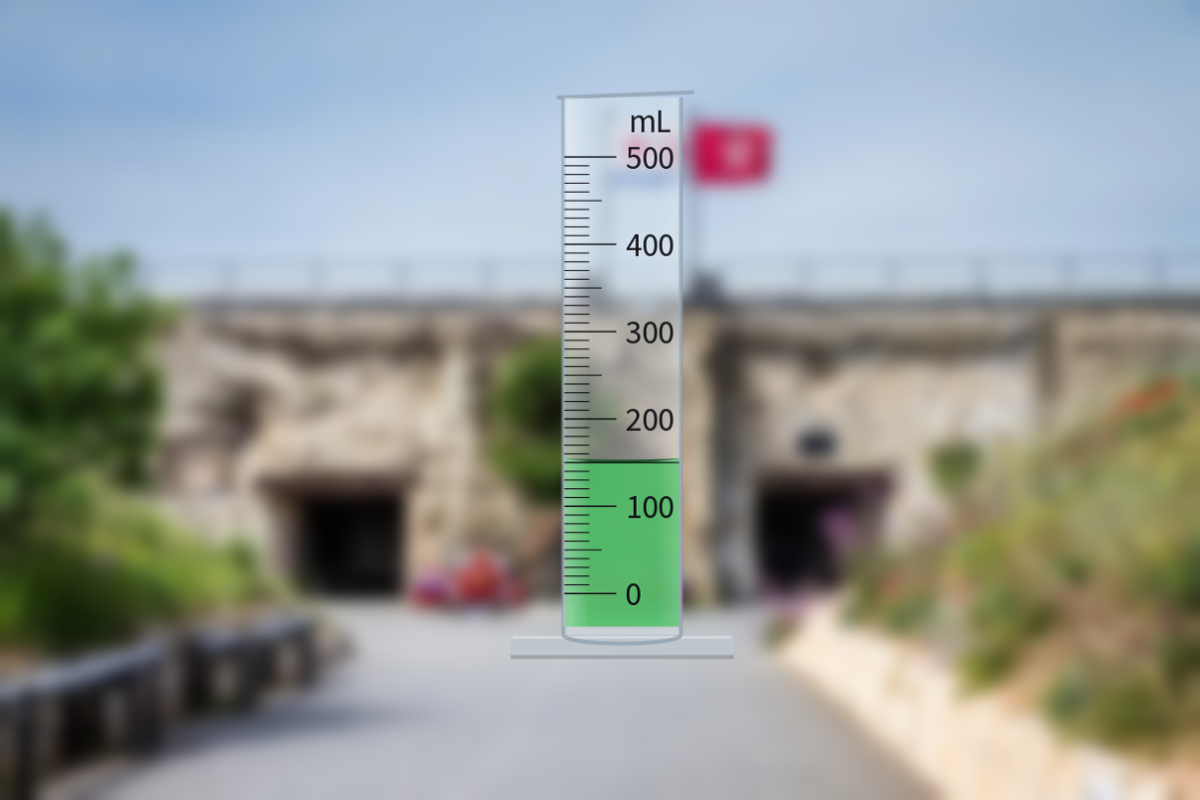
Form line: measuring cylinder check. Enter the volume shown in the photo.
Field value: 150 mL
